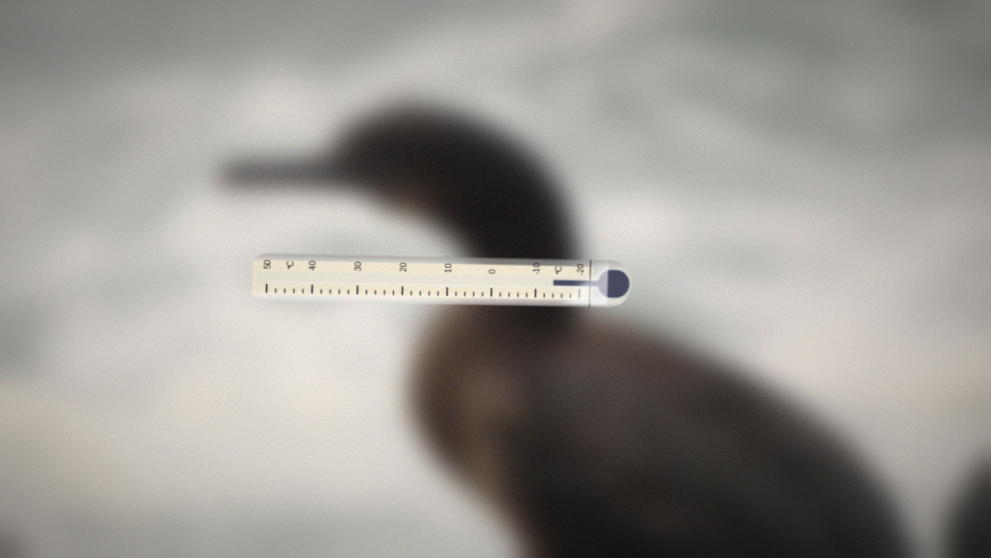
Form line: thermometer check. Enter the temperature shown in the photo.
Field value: -14 °C
